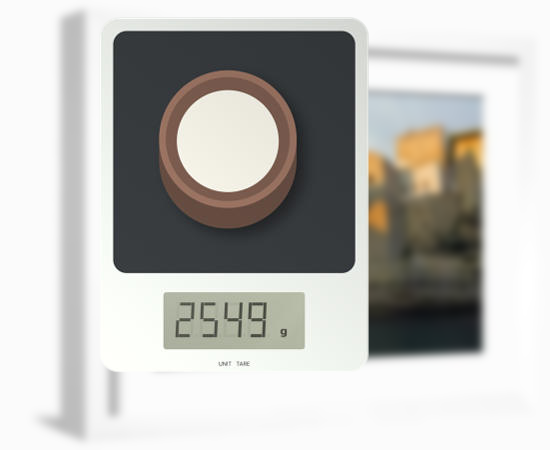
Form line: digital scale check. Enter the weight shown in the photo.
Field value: 2549 g
